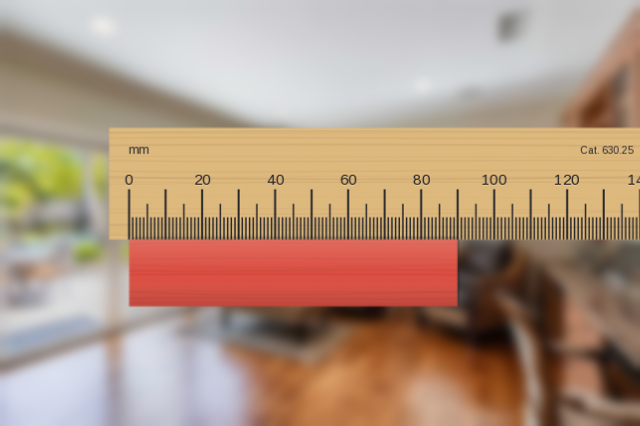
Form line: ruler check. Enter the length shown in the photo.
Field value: 90 mm
